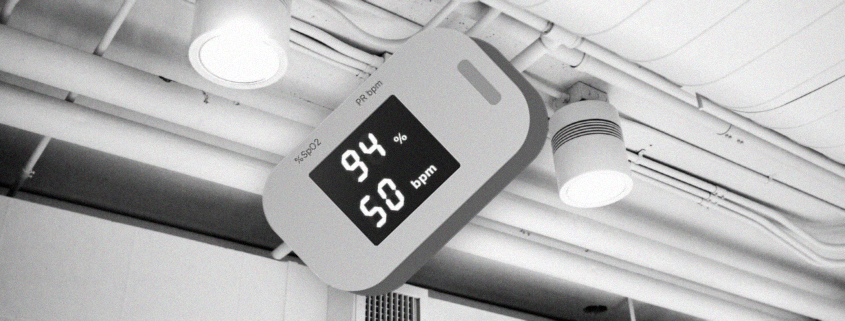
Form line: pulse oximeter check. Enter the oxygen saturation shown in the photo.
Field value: 94 %
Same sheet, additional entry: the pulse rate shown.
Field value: 50 bpm
